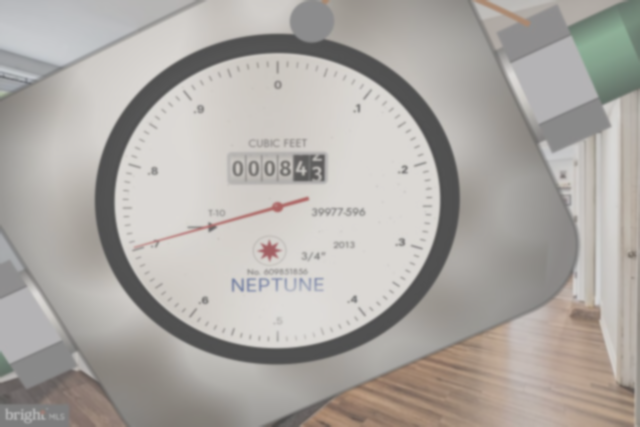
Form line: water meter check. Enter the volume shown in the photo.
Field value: 842.70 ft³
